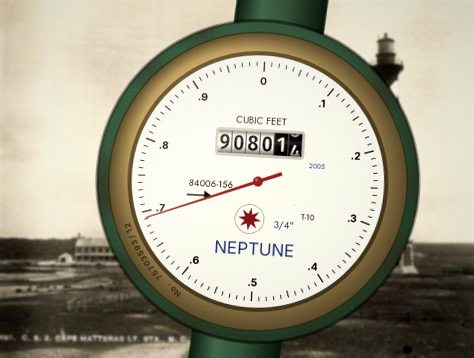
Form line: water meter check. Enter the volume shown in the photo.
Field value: 908013.69 ft³
